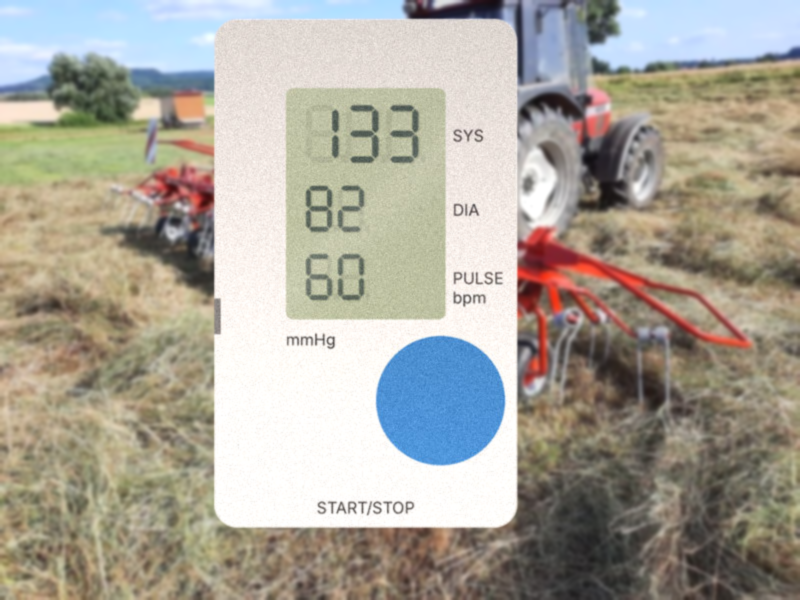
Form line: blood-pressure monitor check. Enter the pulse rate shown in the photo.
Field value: 60 bpm
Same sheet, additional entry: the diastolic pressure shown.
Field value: 82 mmHg
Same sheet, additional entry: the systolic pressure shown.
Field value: 133 mmHg
